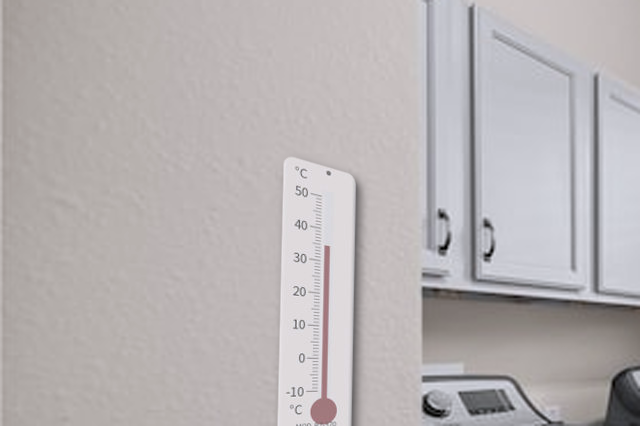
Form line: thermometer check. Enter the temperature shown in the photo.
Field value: 35 °C
